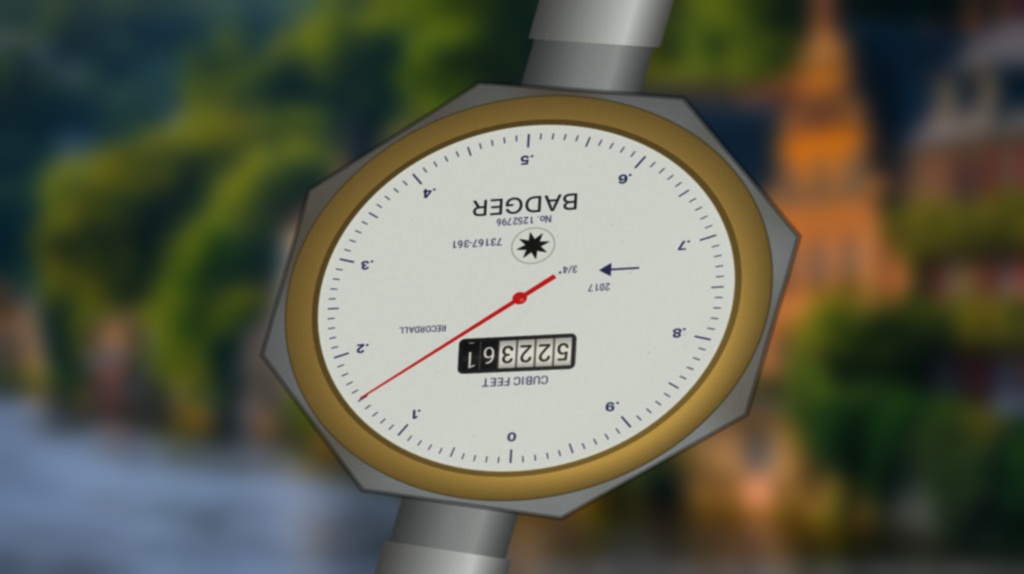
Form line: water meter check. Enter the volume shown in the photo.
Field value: 522361.15 ft³
